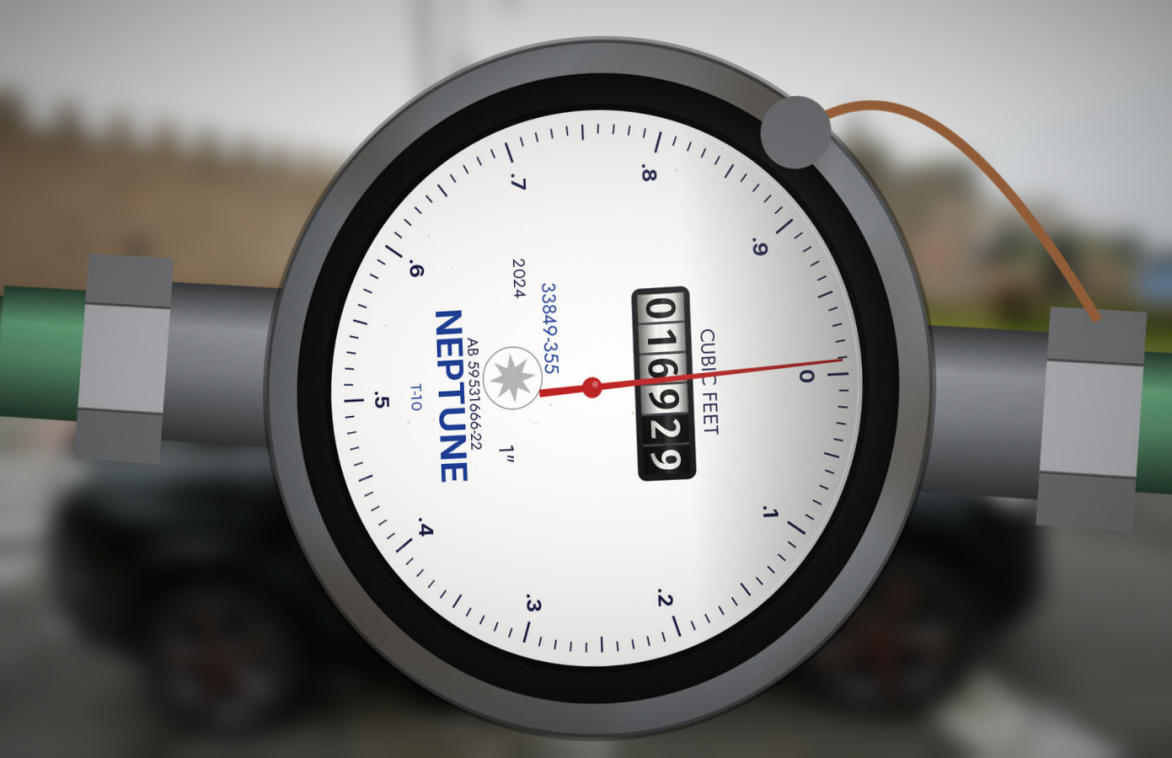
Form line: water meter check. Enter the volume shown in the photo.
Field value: 16928.99 ft³
